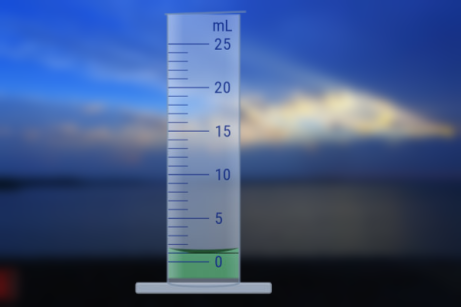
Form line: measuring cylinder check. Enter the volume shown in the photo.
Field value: 1 mL
